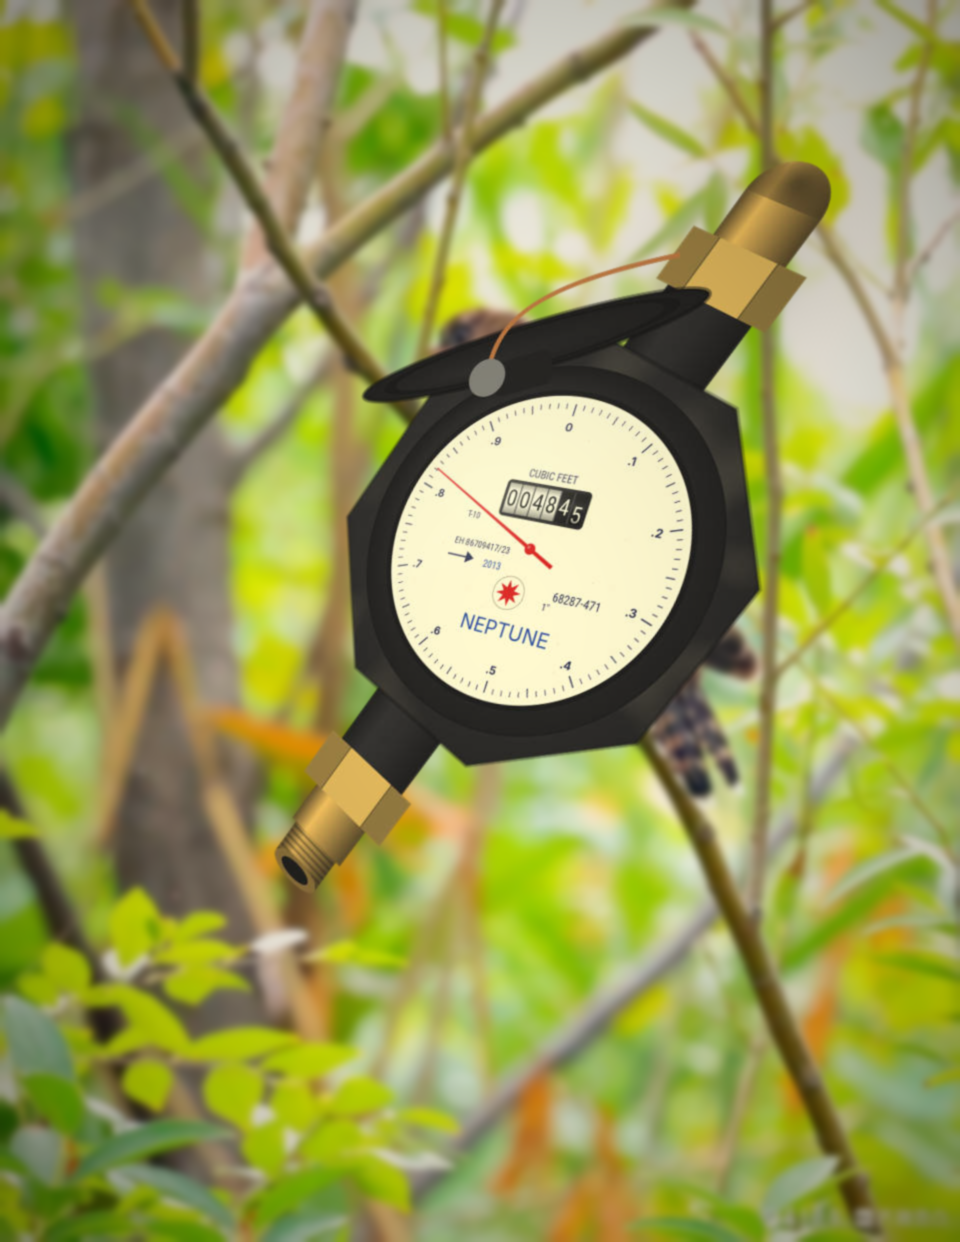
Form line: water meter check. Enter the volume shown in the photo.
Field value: 4844.82 ft³
